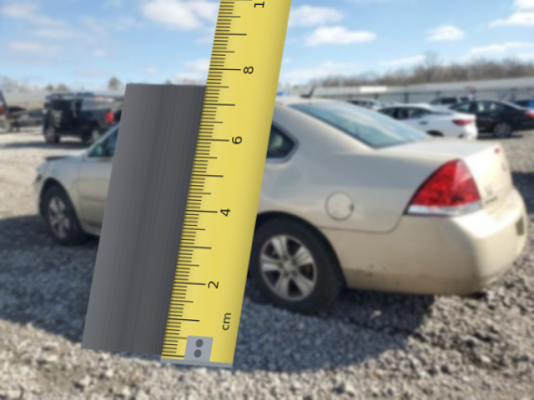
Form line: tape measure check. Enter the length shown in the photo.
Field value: 7.5 cm
